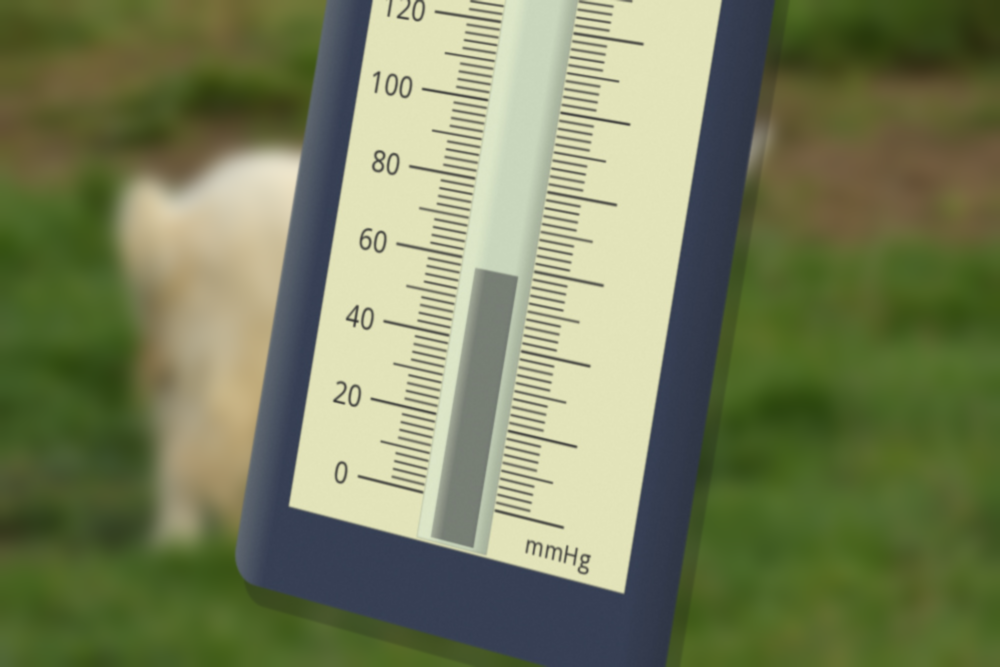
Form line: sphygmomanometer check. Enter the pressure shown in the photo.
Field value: 58 mmHg
